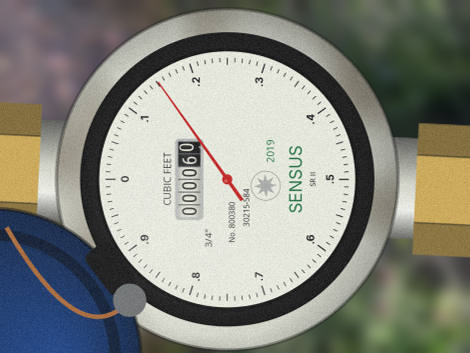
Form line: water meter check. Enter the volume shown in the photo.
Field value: 60.15 ft³
